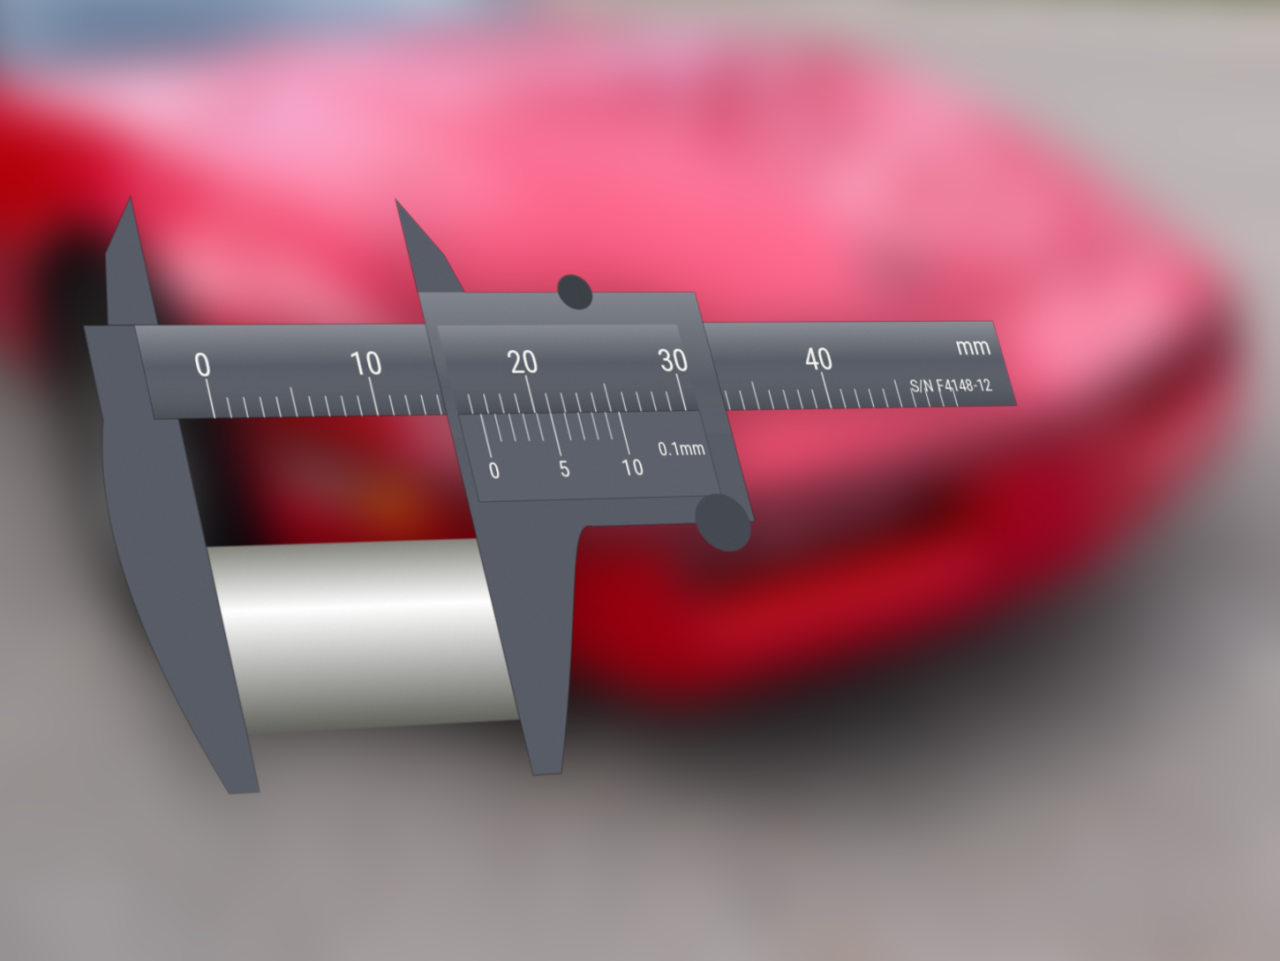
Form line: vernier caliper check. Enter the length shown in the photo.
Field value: 16.5 mm
